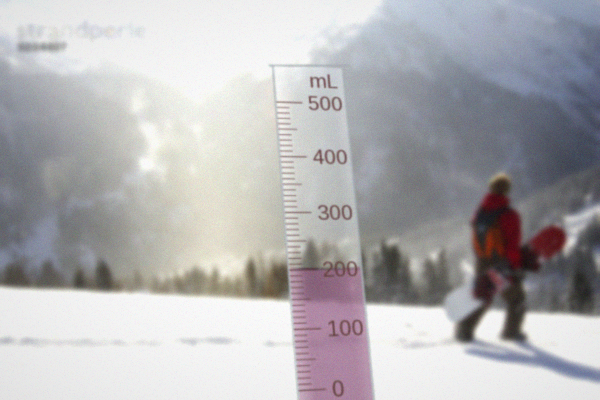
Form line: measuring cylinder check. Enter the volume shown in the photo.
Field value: 200 mL
